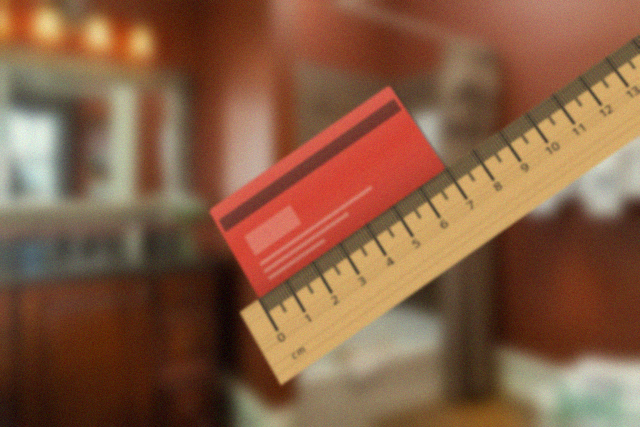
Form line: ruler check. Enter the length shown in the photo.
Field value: 7 cm
